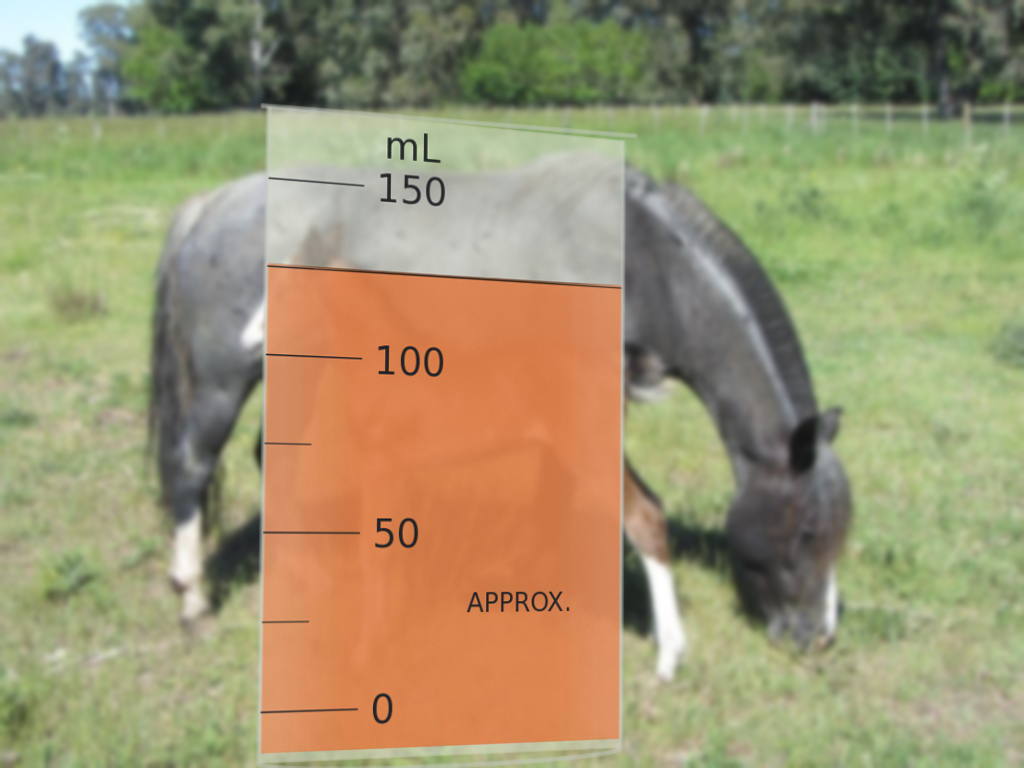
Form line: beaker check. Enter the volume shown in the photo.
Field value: 125 mL
